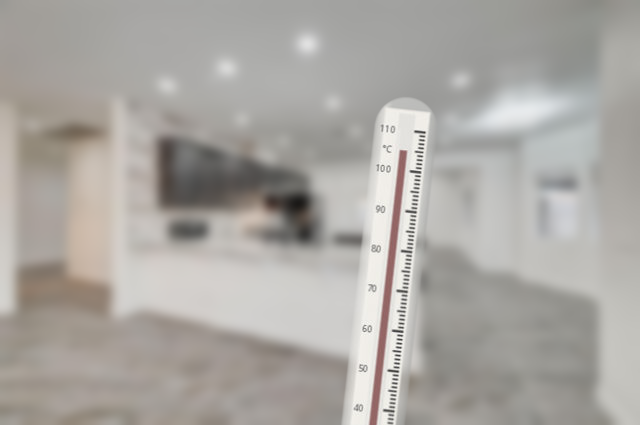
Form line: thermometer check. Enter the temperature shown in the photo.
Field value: 105 °C
